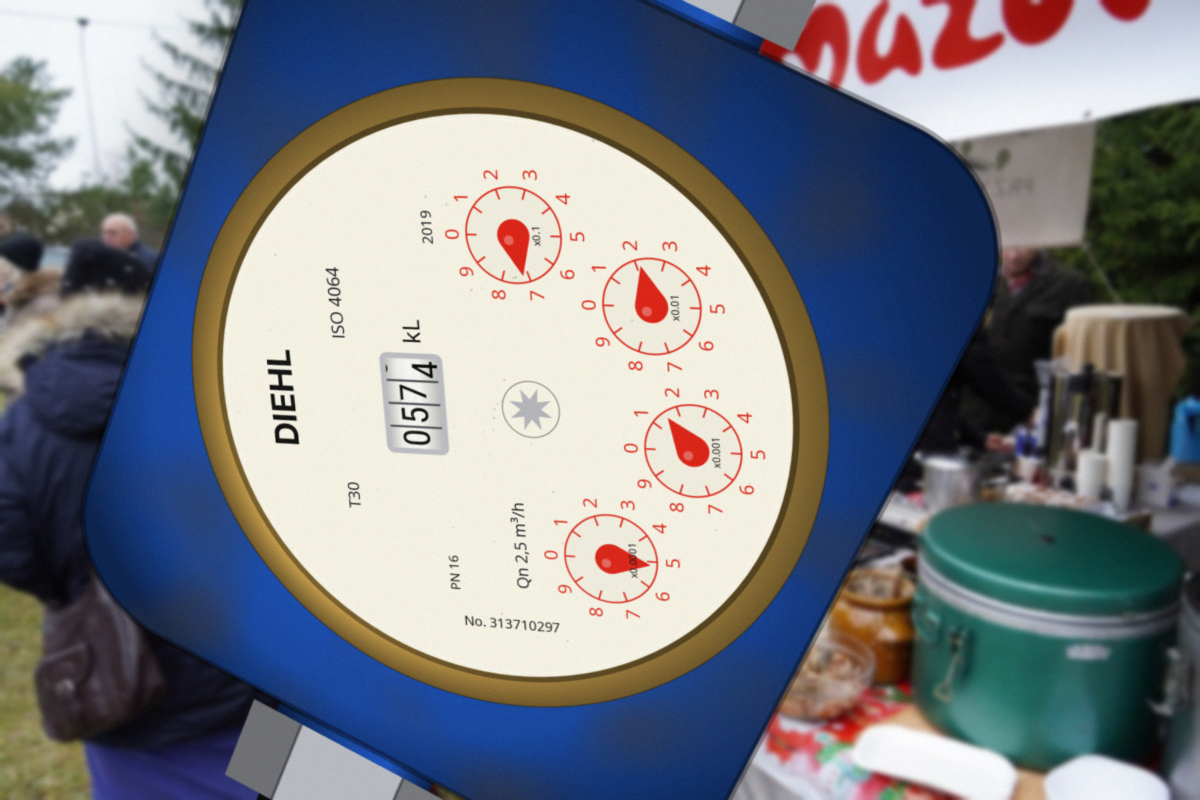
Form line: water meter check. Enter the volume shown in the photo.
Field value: 573.7215 kL
